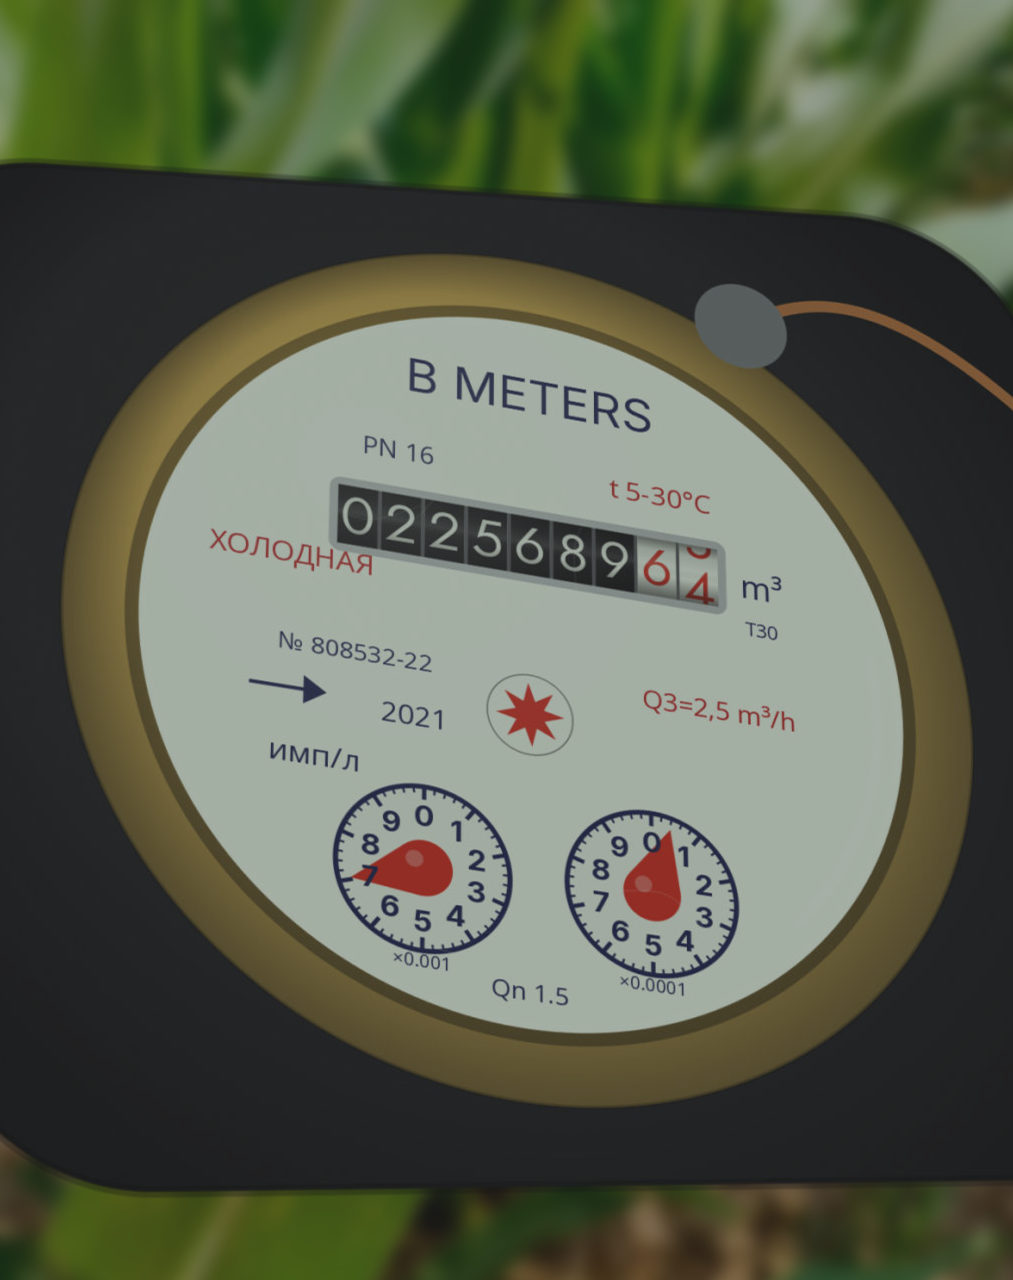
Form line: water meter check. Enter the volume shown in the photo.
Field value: 225689.6370 m³
